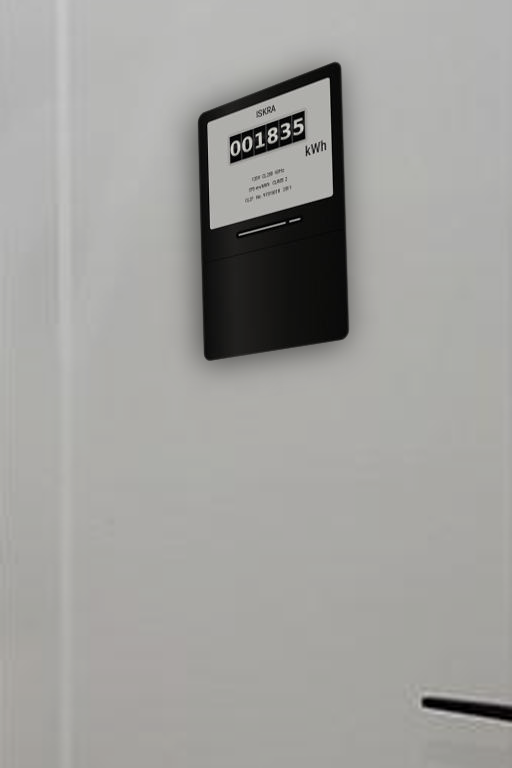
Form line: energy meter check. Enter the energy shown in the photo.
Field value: 1835 kWh
